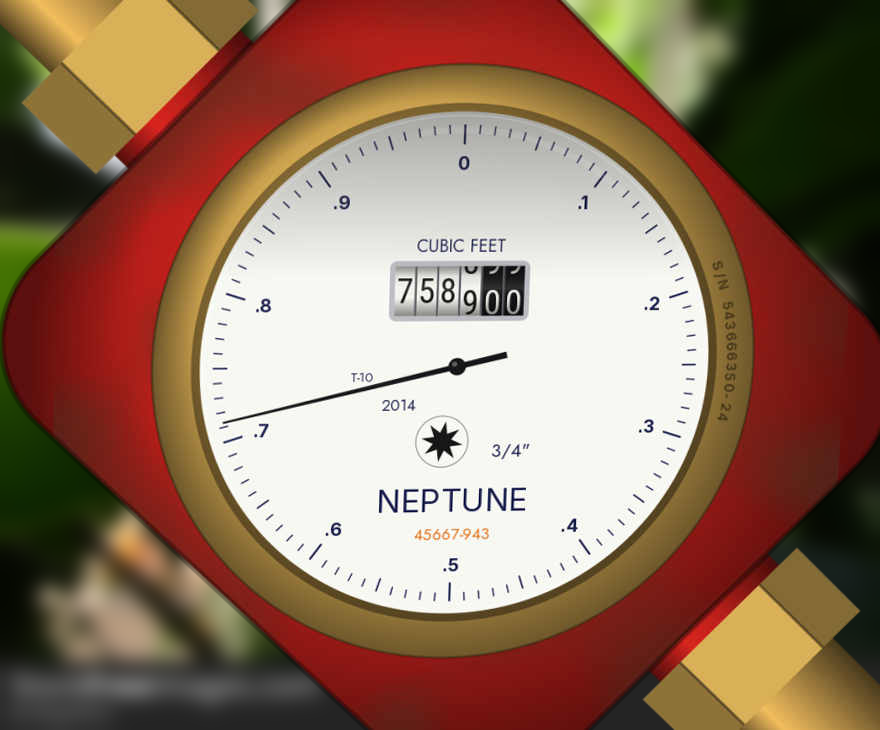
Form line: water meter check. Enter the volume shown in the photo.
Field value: 758899.71 ft³
